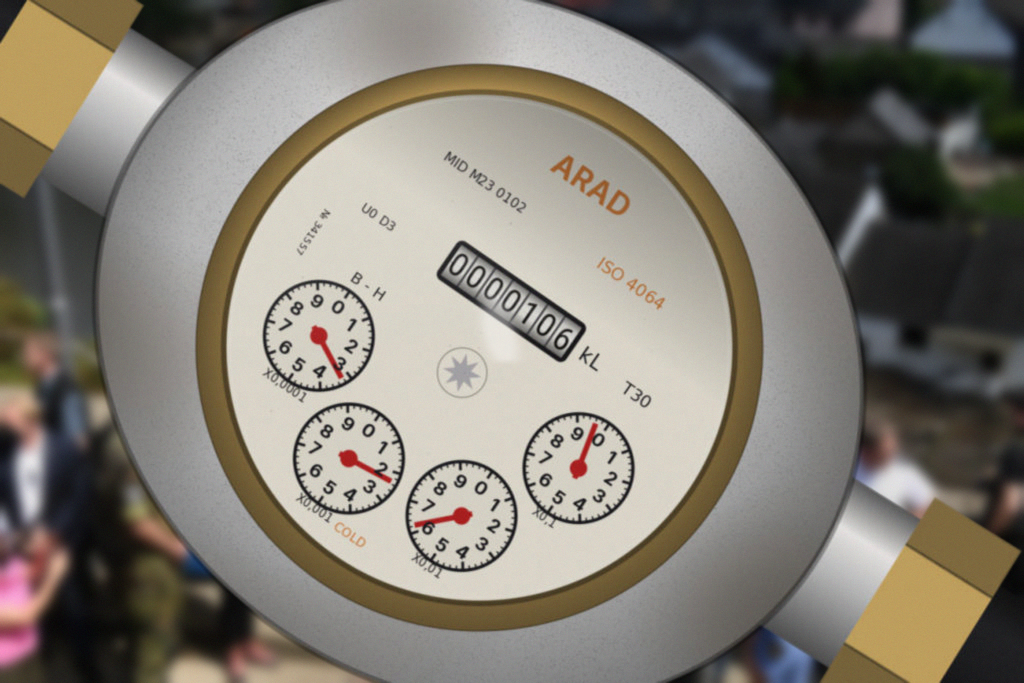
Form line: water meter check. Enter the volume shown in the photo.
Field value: 105.9623 kL
